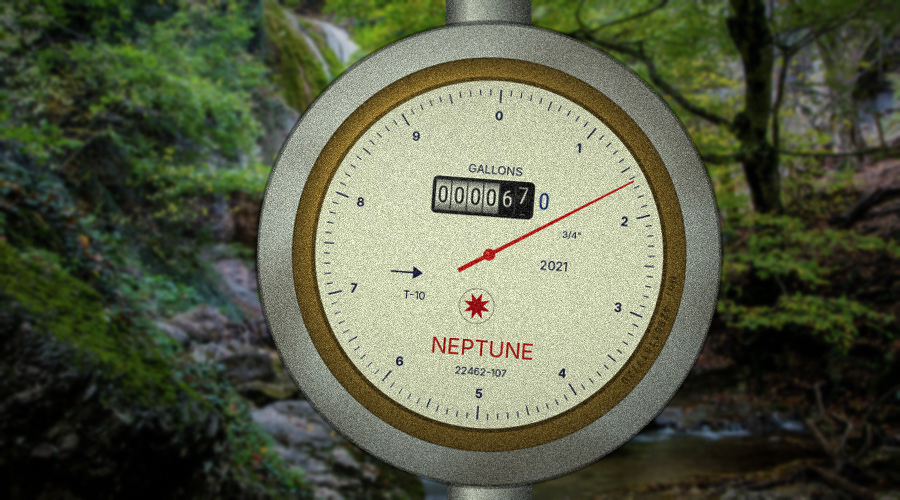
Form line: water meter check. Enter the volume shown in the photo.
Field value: 671.6 gal
